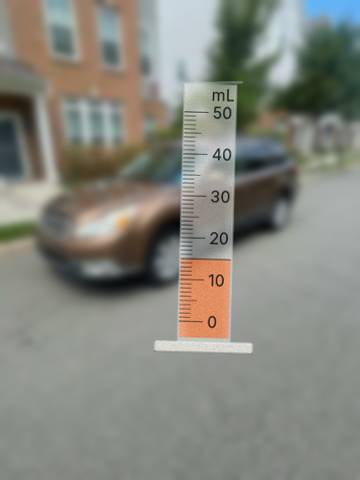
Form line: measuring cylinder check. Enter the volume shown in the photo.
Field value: 15 mL
